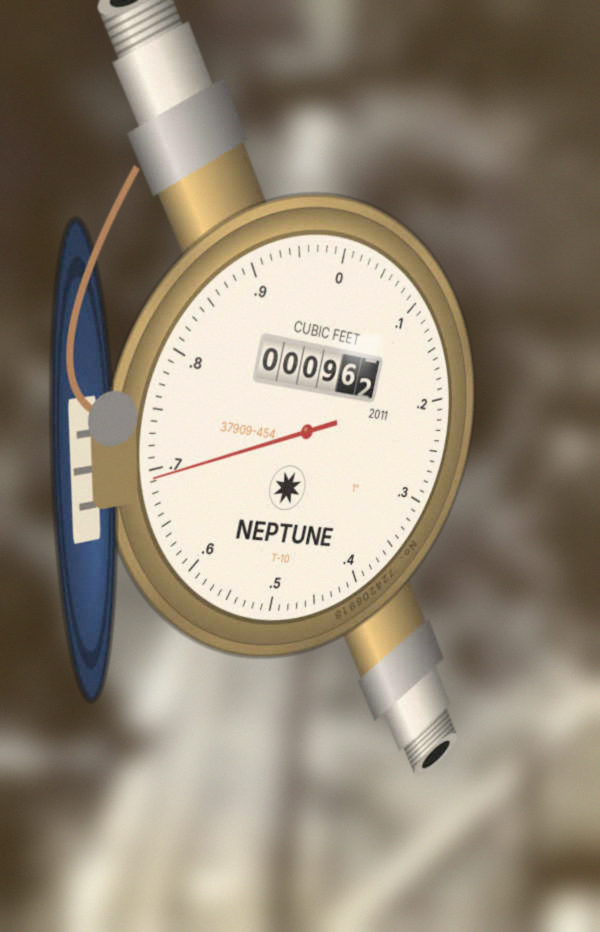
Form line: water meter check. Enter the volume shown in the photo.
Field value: 961.69 ft³
